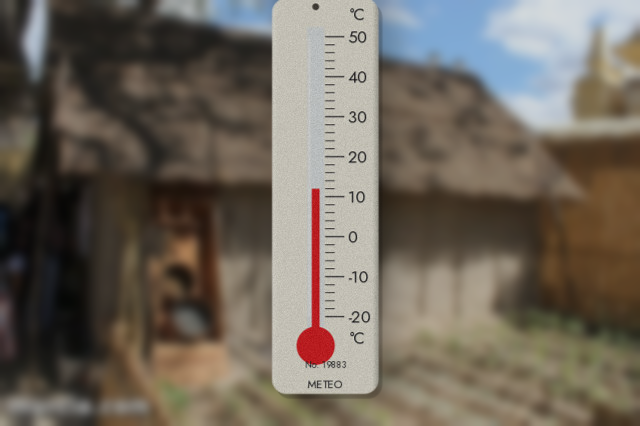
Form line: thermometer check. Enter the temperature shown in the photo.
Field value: 12 °C
